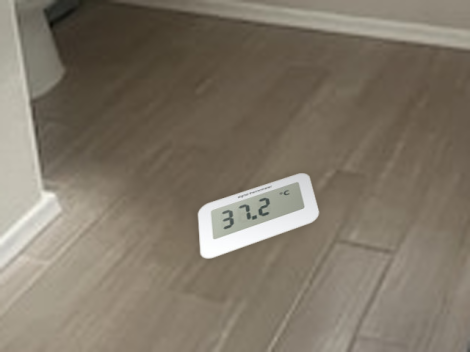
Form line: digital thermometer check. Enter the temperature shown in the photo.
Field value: 37.2 °C
